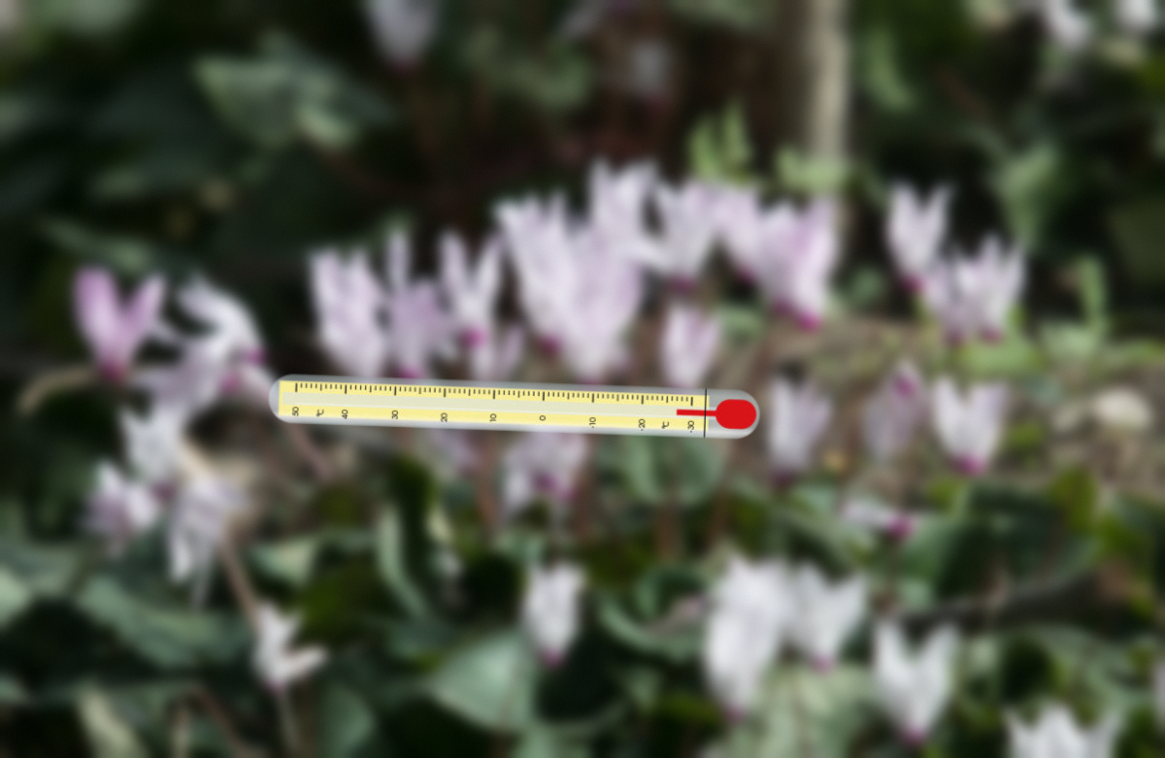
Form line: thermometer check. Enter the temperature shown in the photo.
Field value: -27 °C
